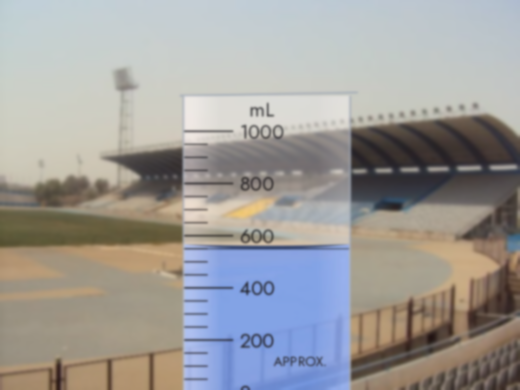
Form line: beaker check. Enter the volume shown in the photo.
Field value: 550 mL
